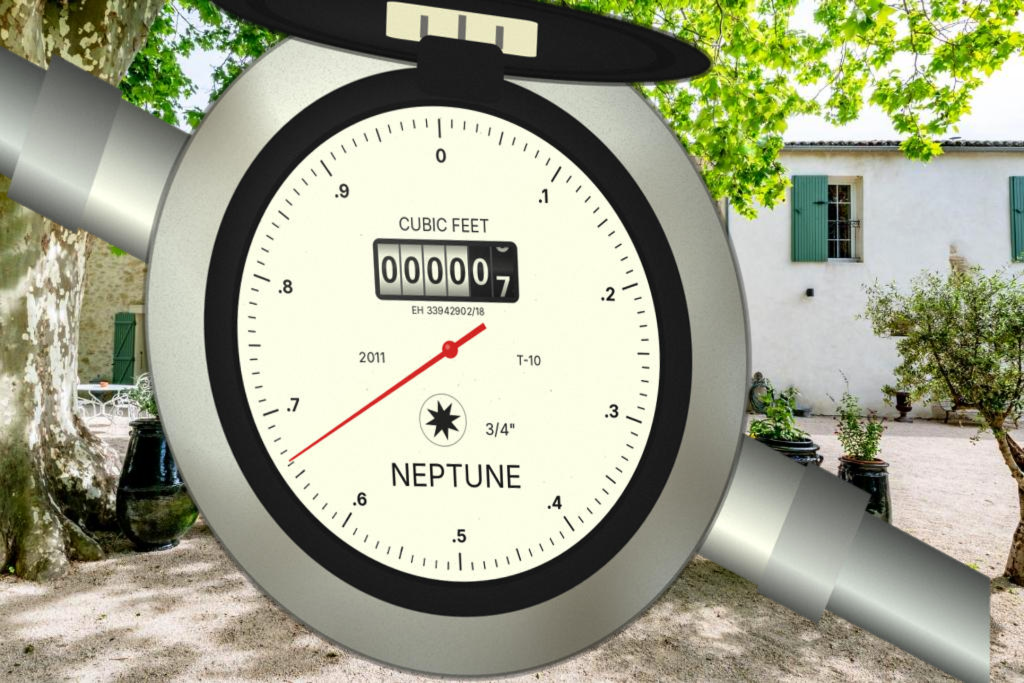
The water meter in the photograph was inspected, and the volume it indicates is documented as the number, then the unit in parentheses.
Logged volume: 6.66 (ft³)
